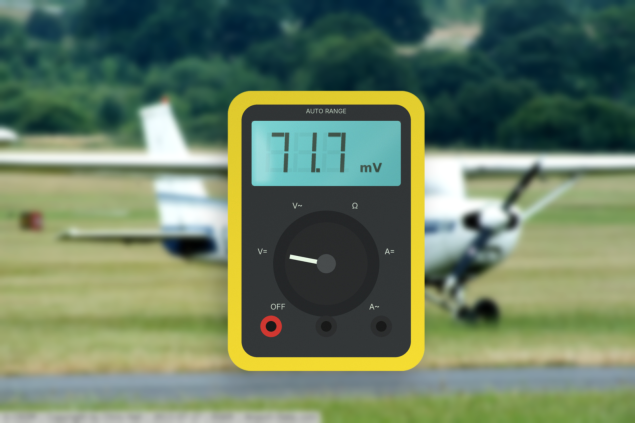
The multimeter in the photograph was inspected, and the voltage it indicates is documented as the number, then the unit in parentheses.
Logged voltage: 71.7 (mV)
